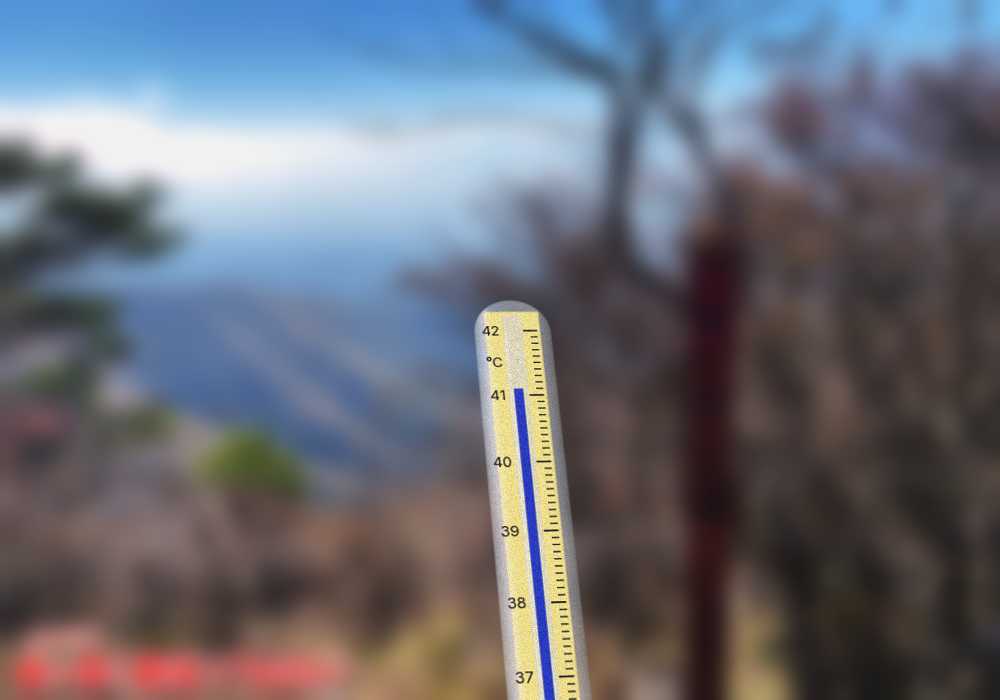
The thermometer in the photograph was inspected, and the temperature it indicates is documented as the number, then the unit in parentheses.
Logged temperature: 41.1 (°C)
